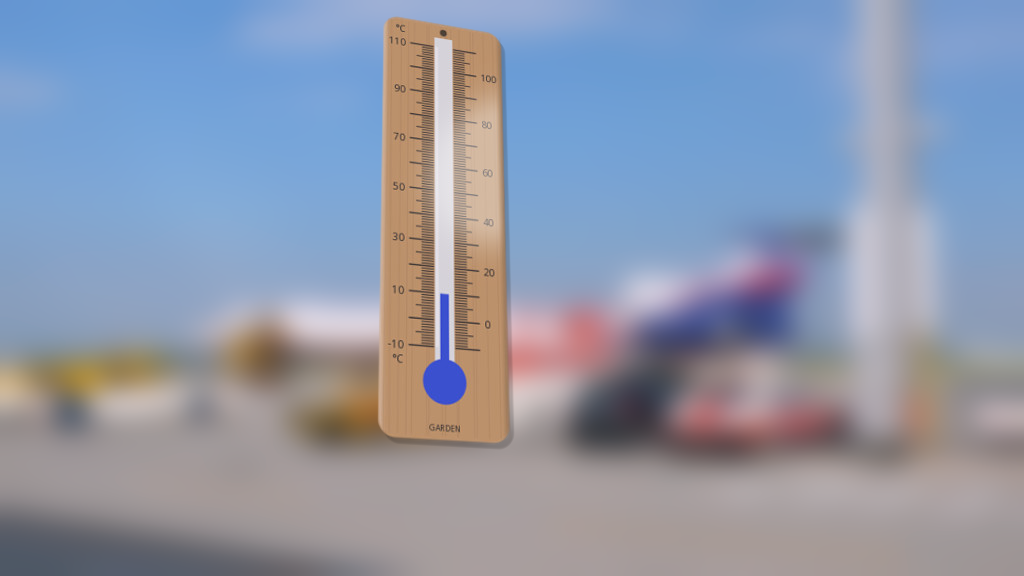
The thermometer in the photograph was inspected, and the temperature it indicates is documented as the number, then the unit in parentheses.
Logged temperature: 10 (°C)
